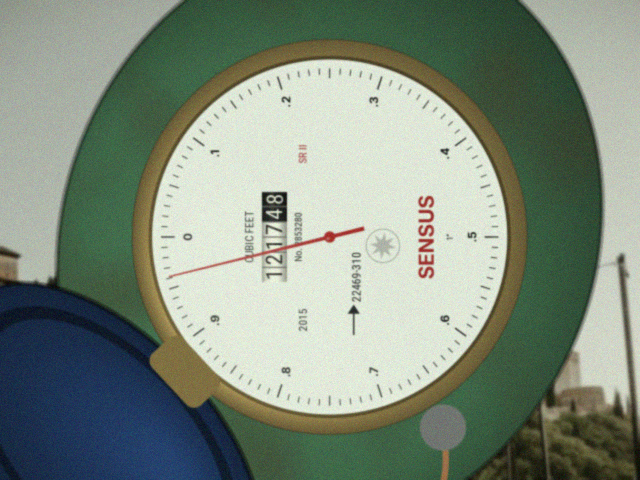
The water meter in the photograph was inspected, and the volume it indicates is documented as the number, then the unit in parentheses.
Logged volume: 121747.96 (ft³)
